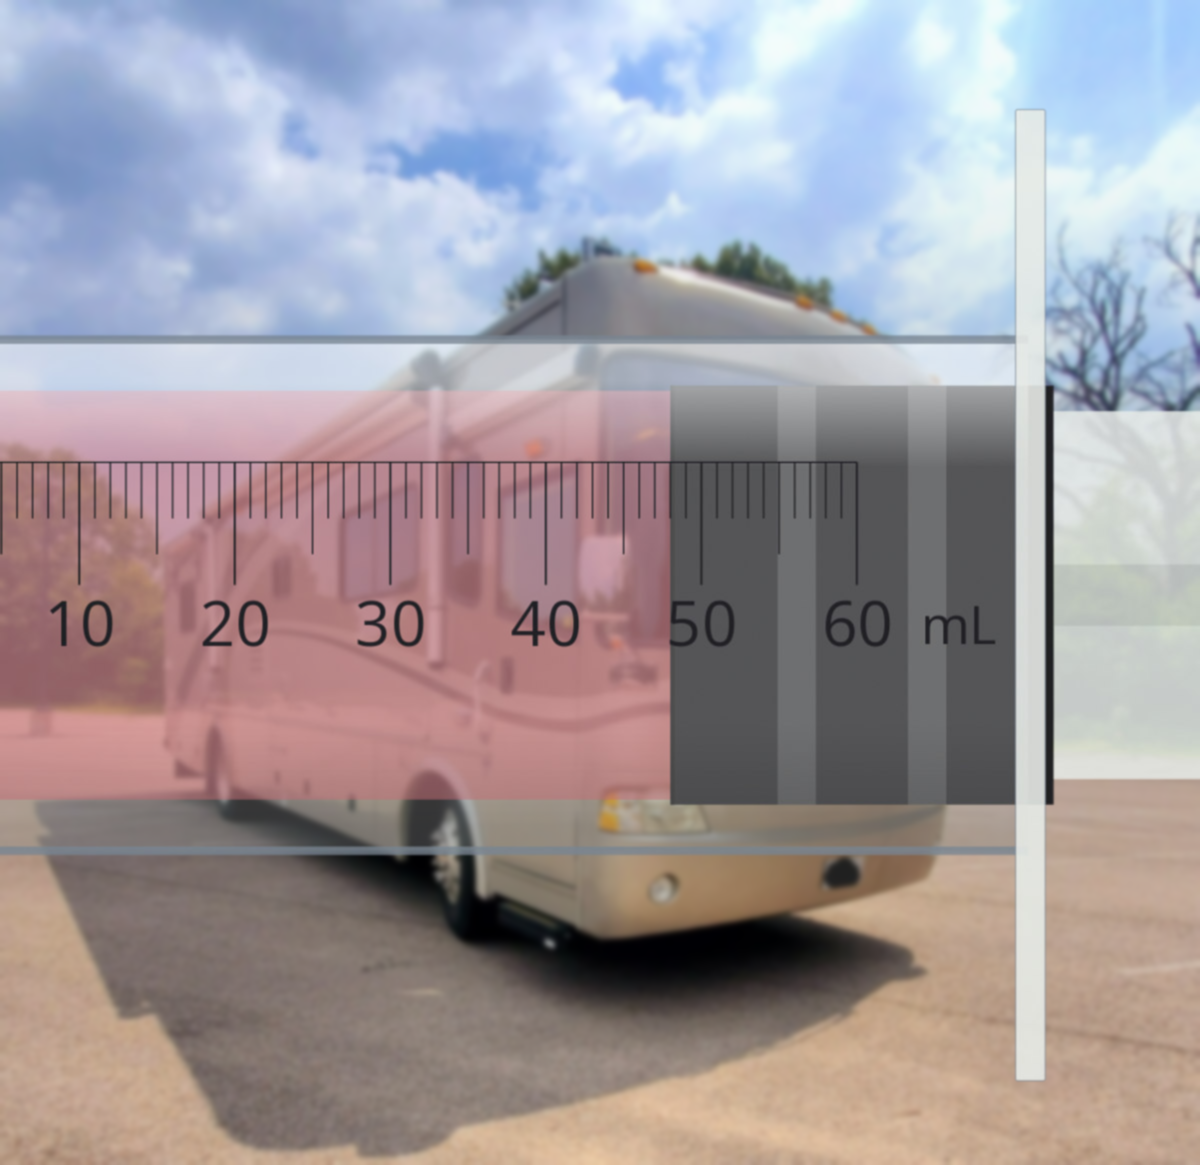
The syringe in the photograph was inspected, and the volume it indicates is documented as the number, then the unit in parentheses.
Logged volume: 48 (mL)
